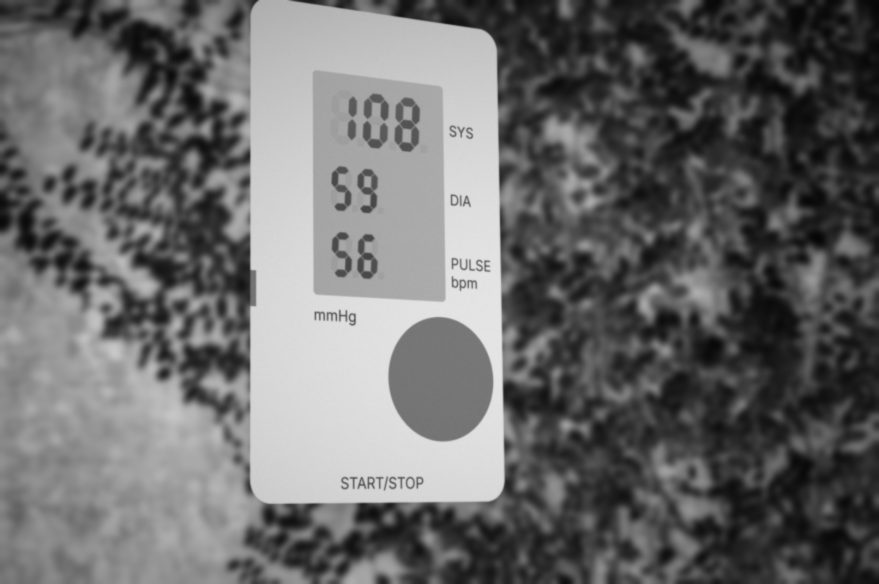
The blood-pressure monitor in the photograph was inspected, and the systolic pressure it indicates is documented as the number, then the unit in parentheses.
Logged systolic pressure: 108 (mmHg)
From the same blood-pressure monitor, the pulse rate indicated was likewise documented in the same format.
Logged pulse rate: 56 (bpm)
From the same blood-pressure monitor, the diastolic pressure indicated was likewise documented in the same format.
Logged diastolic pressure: 59 (mmHg)
